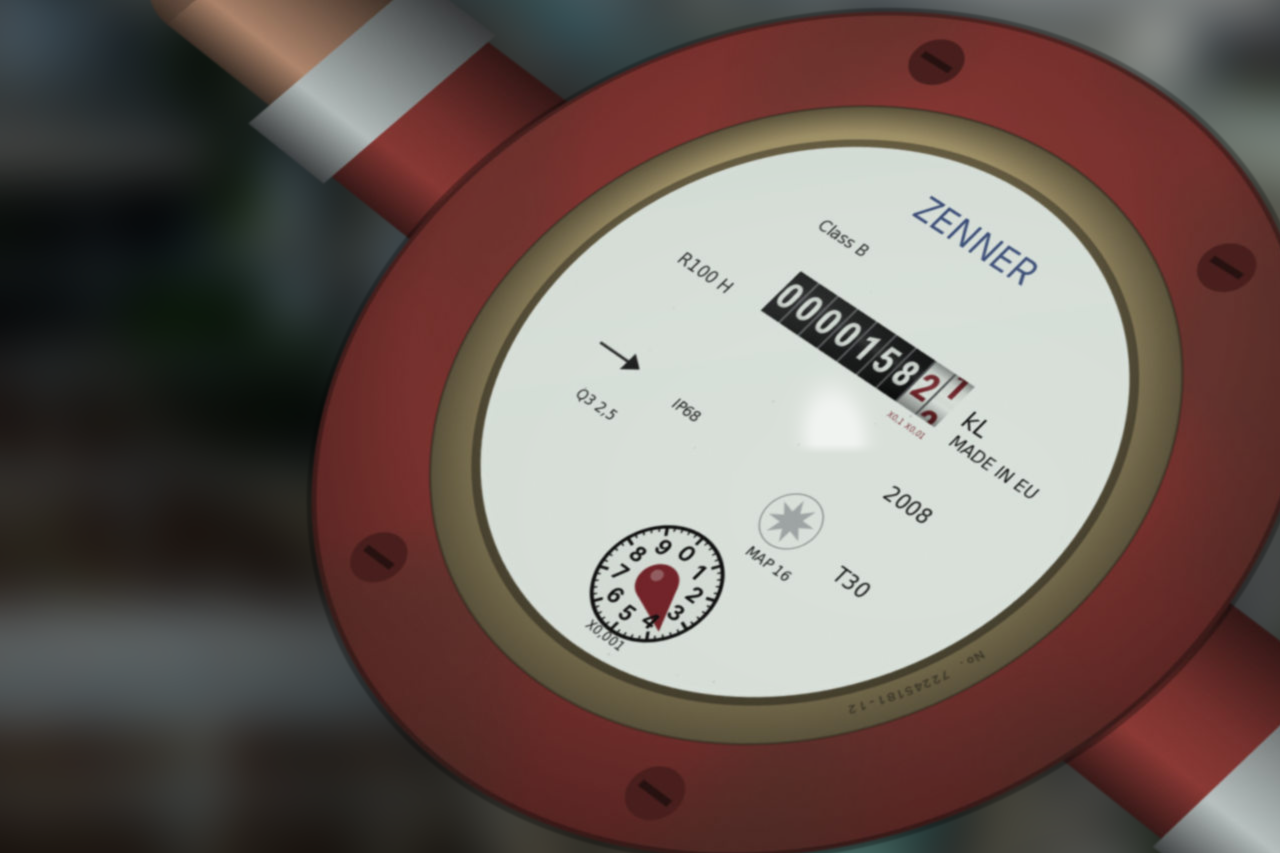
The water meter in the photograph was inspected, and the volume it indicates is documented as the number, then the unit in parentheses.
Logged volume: 158.213 (kL)
